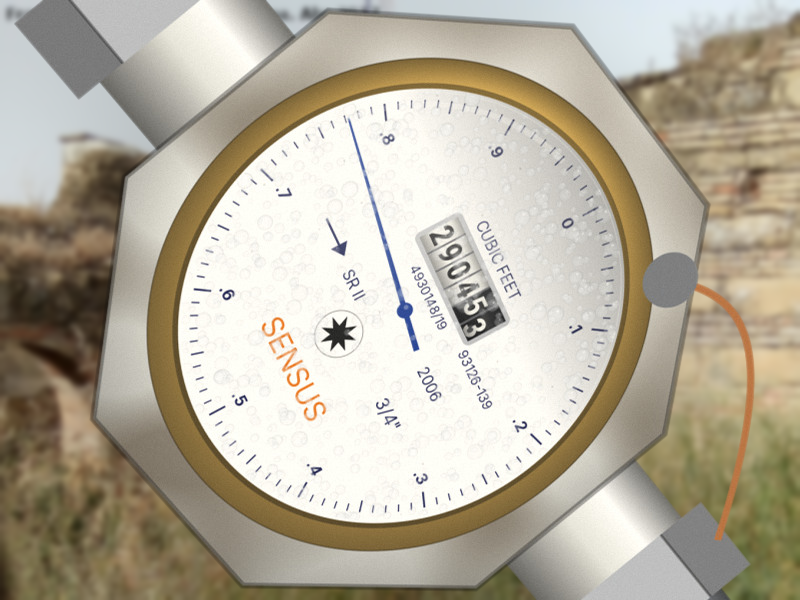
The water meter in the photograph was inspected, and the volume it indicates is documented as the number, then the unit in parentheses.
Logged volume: 290452.77 (ft³)
